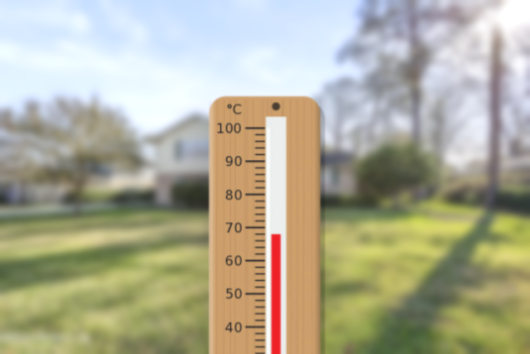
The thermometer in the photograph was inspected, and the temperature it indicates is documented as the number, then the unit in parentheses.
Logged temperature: 68 (°C)
